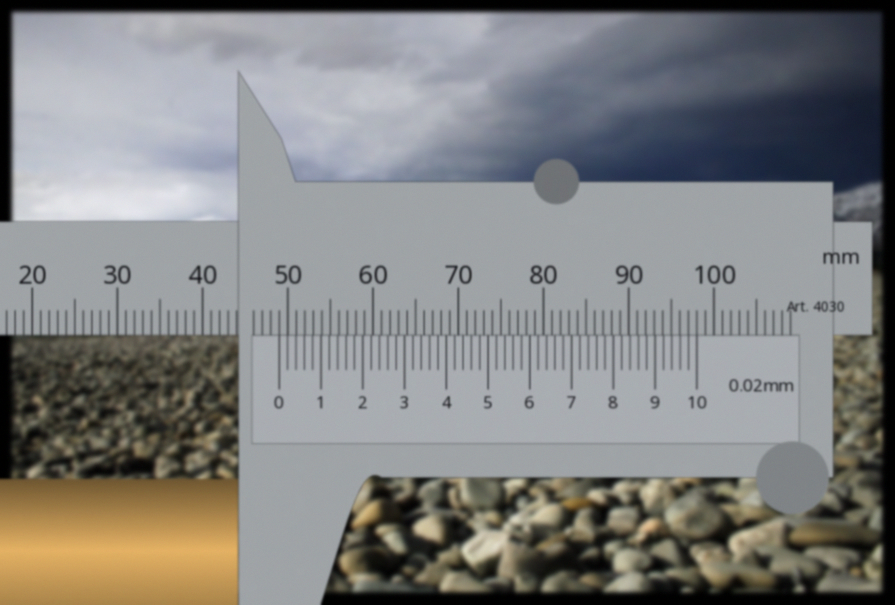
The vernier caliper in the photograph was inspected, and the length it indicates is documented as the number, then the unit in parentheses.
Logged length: 49.0 (mm)
